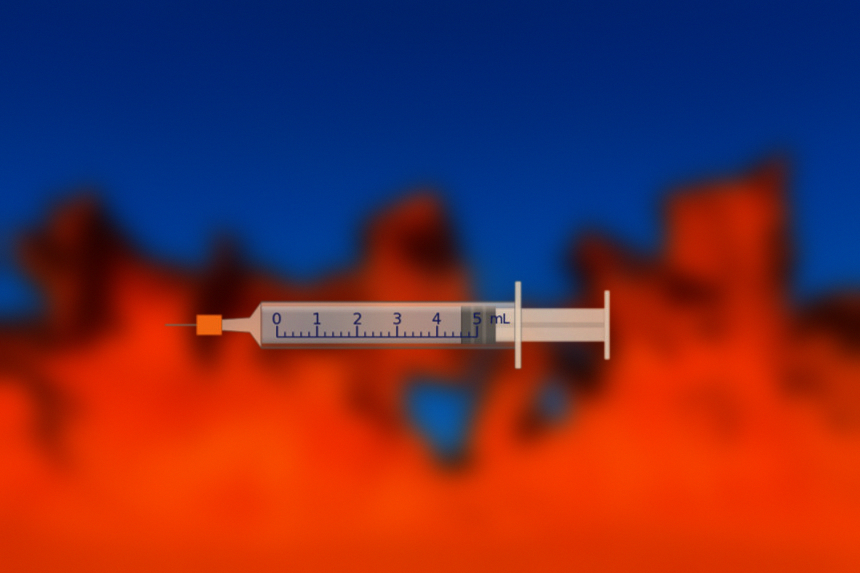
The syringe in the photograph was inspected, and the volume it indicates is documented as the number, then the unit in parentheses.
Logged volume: 4.6 (mL)
